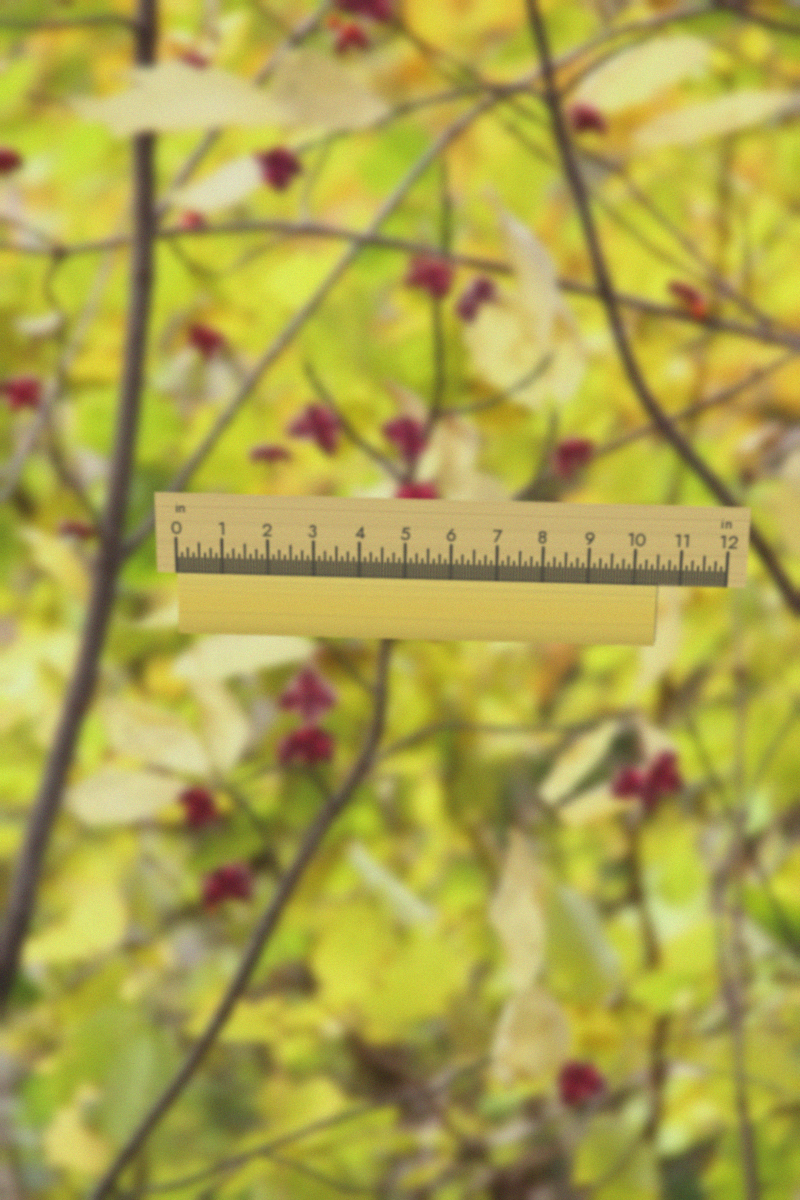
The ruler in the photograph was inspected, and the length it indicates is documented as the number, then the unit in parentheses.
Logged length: 10.5 (in)
